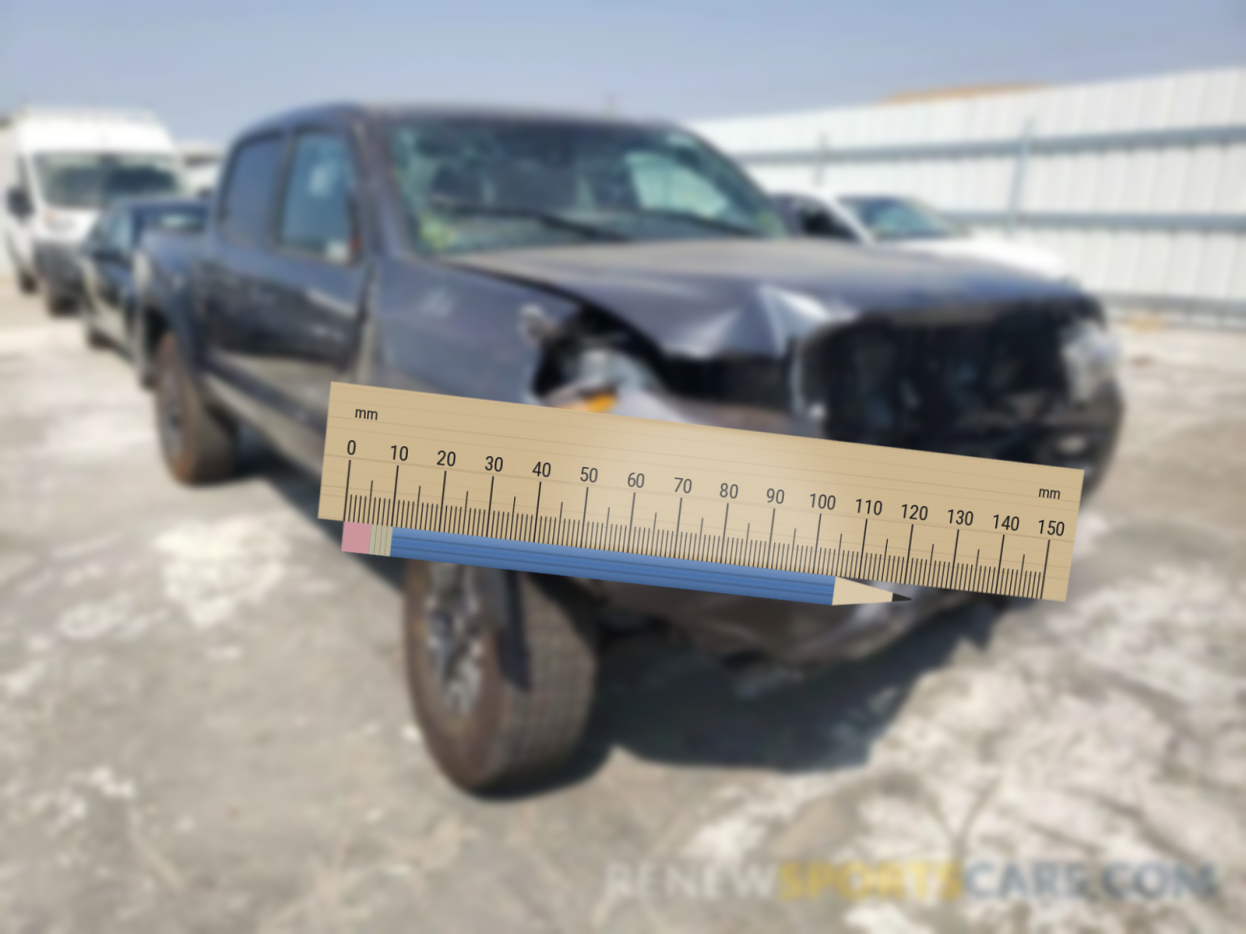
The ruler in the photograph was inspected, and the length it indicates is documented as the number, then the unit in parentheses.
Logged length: 122 (mm)
